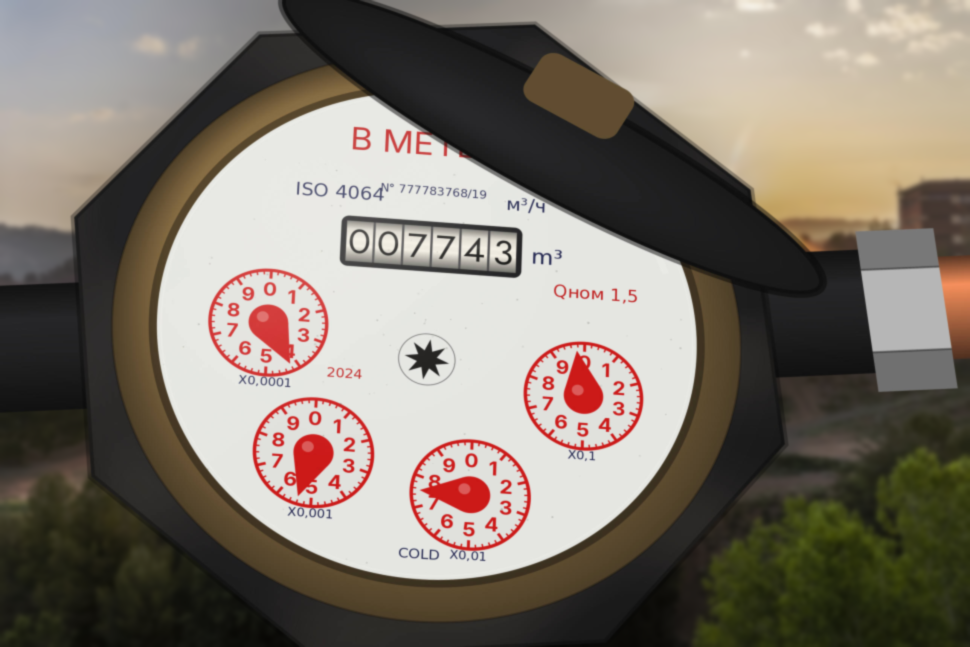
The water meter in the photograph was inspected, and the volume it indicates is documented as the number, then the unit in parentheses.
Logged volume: 7742.9754 (m³)
